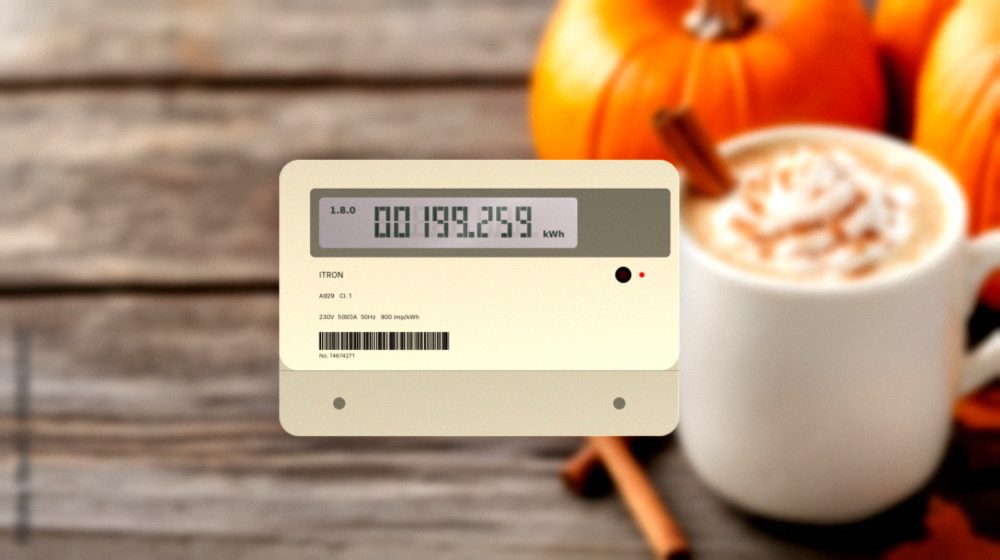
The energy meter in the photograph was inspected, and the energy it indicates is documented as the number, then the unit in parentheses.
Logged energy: 199.259 (kWh)
